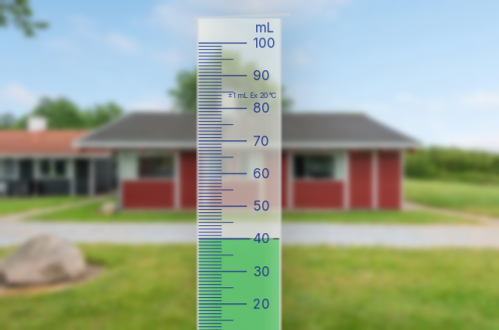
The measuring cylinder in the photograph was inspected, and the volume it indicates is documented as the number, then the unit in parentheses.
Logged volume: 40 (mL)
